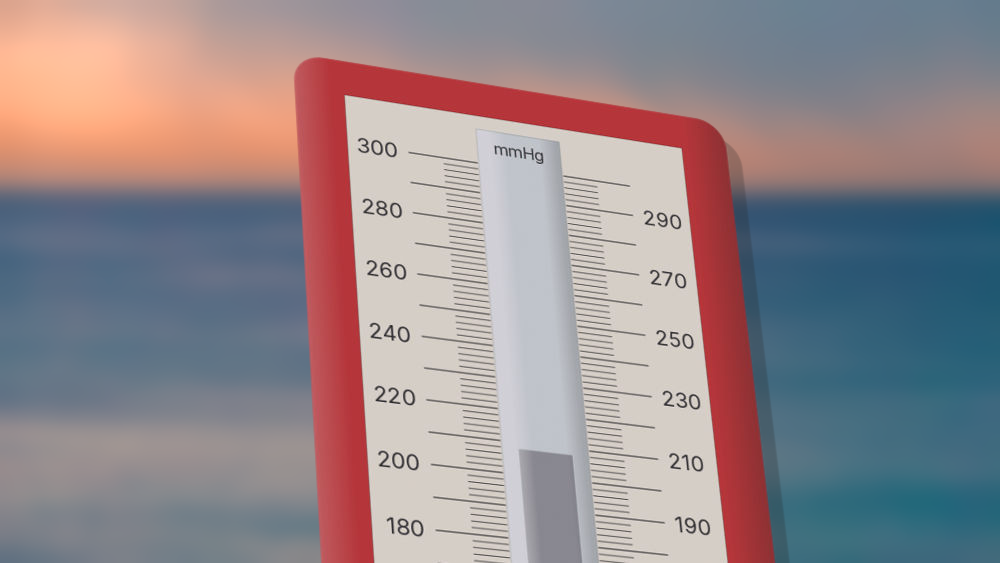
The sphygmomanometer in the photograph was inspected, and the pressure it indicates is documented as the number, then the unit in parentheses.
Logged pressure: 208 (mmHg)
